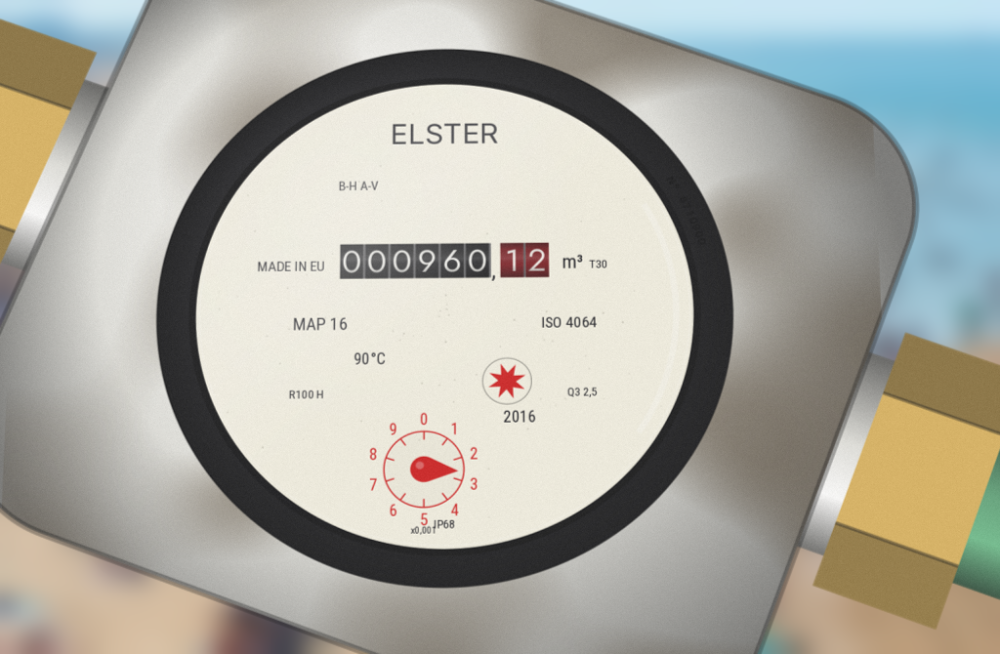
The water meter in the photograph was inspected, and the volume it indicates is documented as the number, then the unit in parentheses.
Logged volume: 960.122 (m³)
